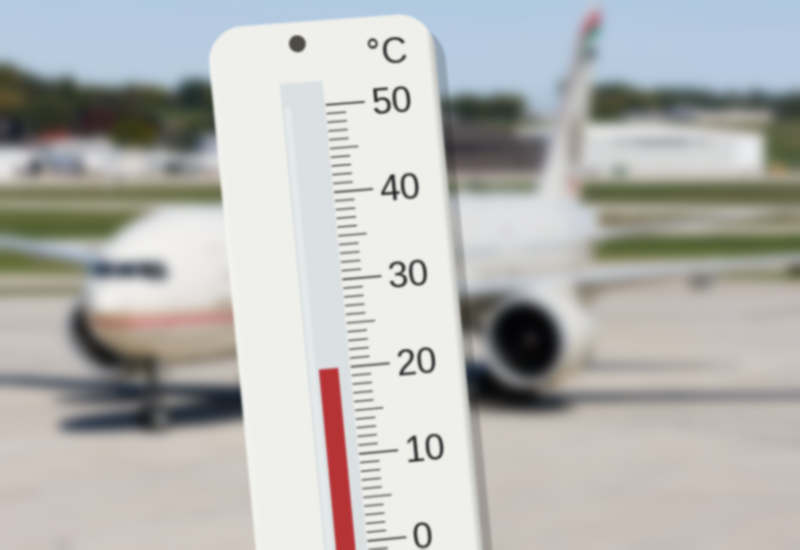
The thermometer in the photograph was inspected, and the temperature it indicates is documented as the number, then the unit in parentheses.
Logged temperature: 20 (°C)
